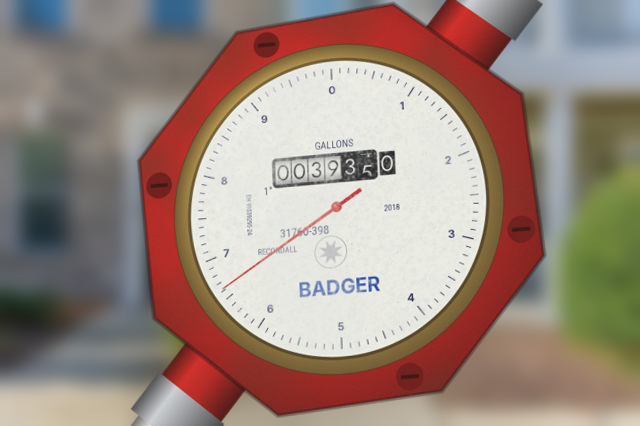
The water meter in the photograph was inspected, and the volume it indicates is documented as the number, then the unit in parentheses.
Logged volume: 39346.6 (gal)
